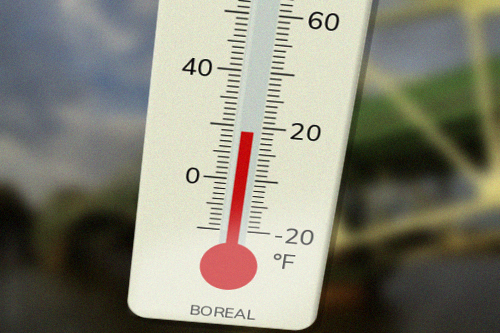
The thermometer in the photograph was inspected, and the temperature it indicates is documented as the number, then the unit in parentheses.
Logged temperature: 18 (°F)
